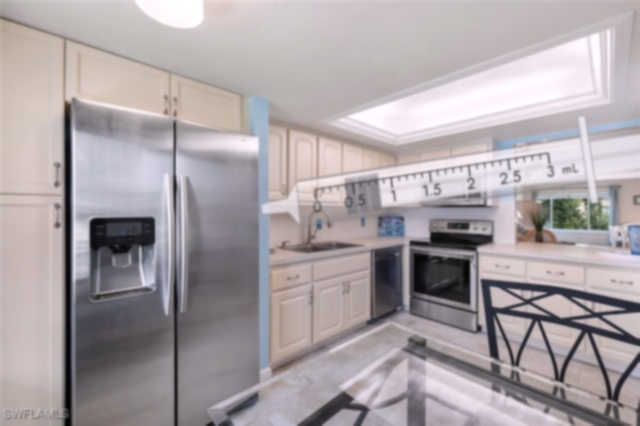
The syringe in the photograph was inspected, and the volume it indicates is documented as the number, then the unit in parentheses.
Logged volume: 0.4 (mL)
